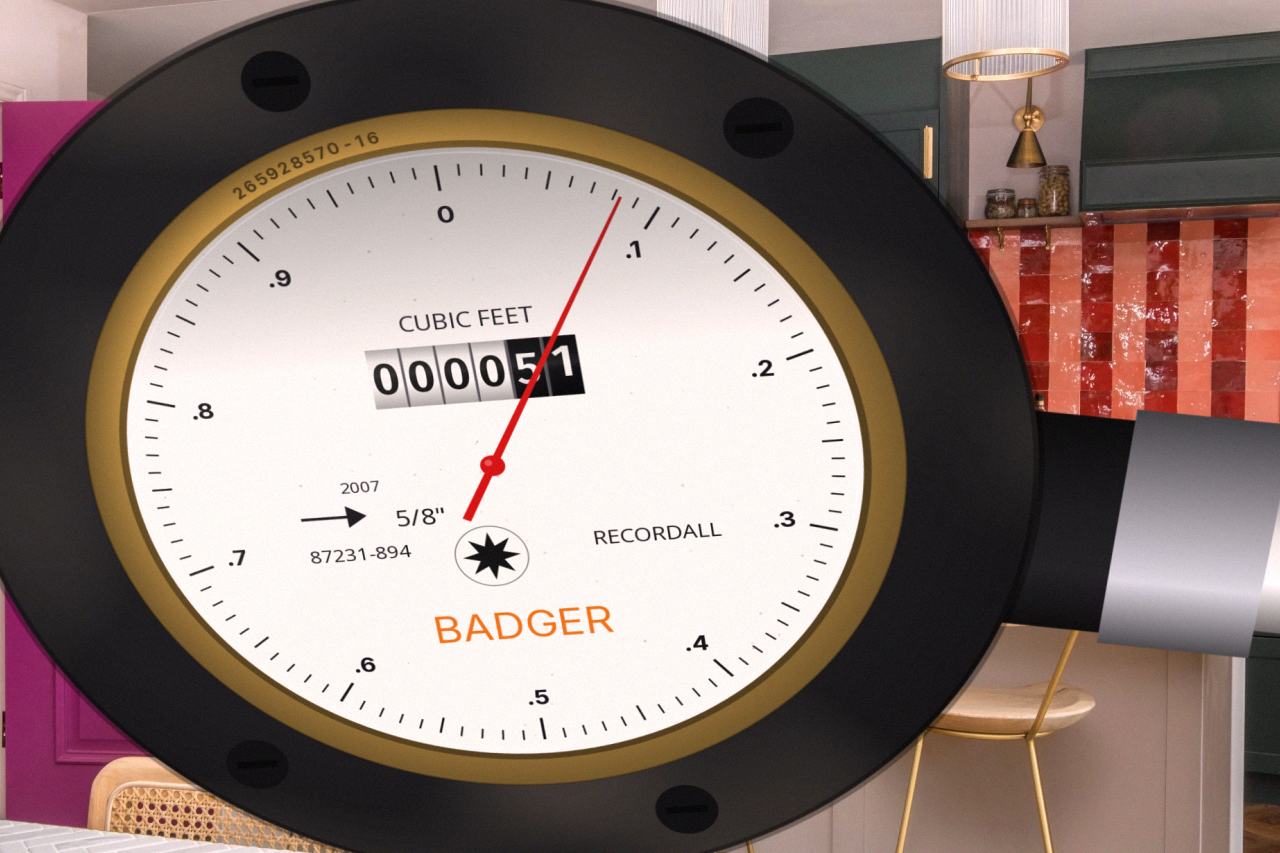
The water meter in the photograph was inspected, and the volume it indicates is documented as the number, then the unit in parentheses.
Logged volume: 51.08 (ft³)
